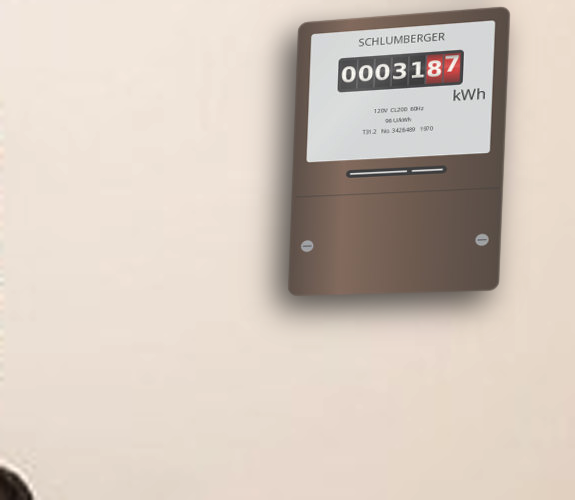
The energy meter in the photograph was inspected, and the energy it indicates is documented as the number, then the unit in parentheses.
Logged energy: 31.87 (kWh)
